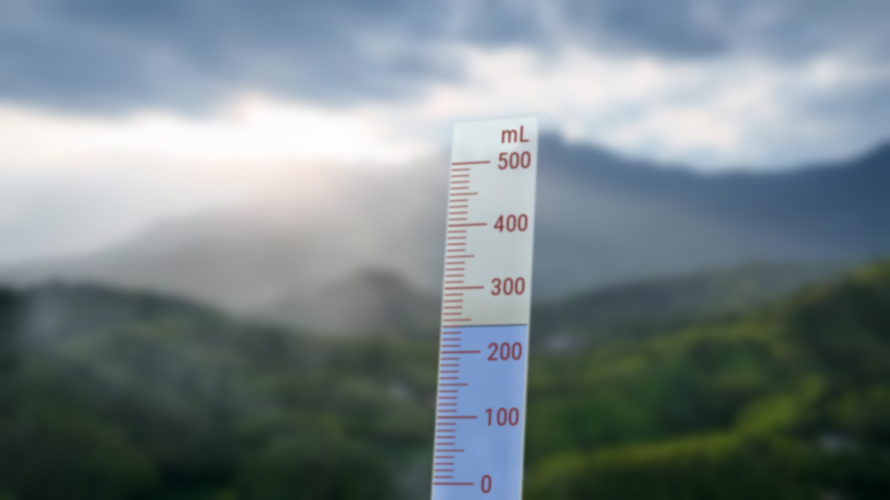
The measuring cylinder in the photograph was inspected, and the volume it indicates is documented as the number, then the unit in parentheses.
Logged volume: 240 (mL)
